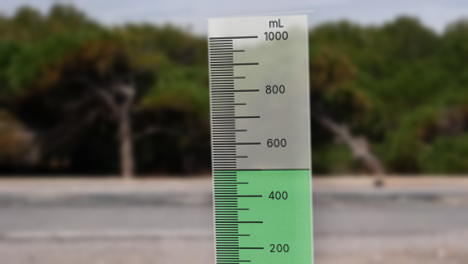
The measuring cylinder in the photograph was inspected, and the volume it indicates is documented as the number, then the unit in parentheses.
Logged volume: 500 (mL)
